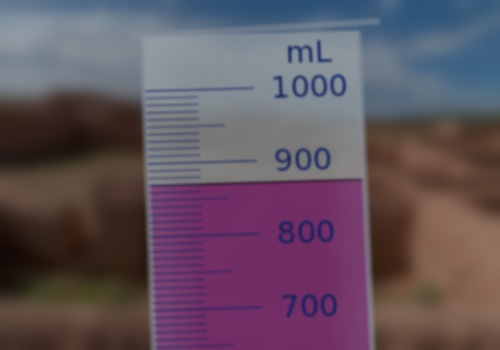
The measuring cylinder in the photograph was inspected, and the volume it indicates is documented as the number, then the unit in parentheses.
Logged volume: 870 (mL)
